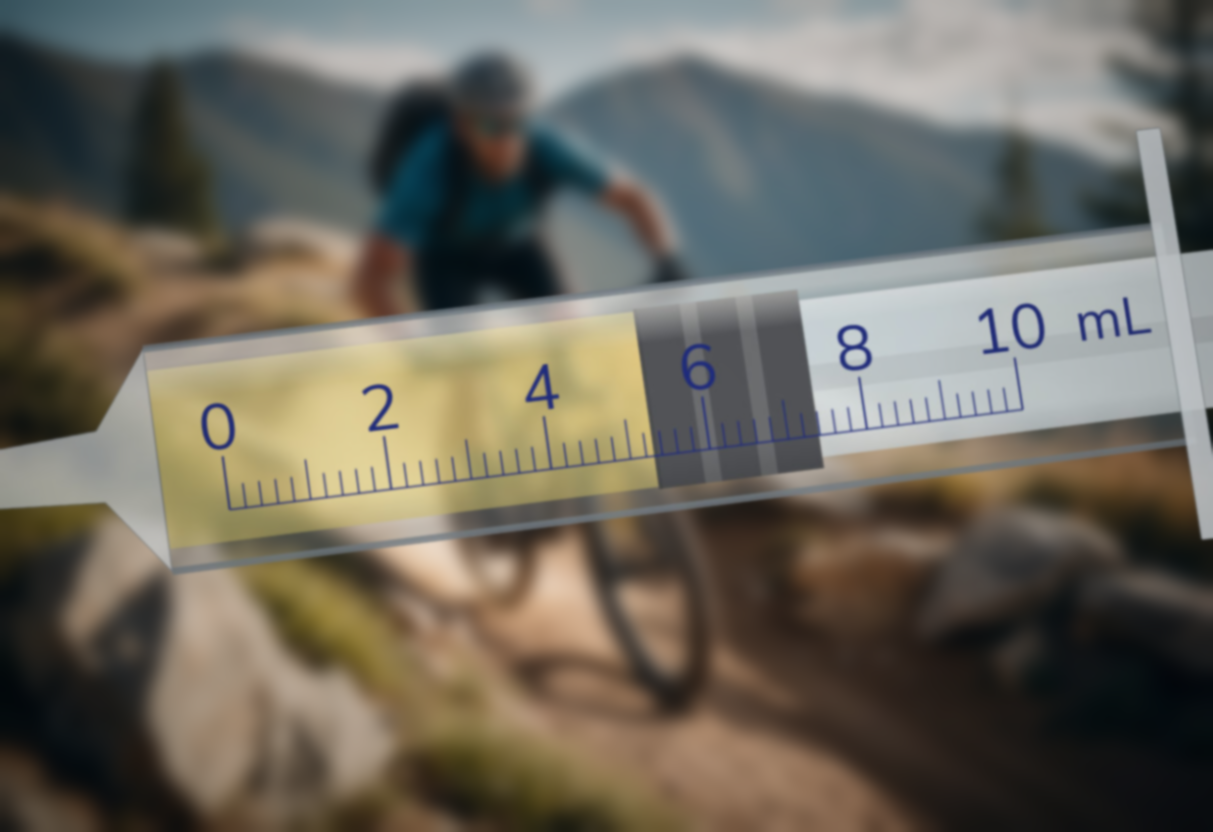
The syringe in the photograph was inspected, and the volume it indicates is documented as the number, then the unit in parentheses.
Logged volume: 5.3 (mL)
